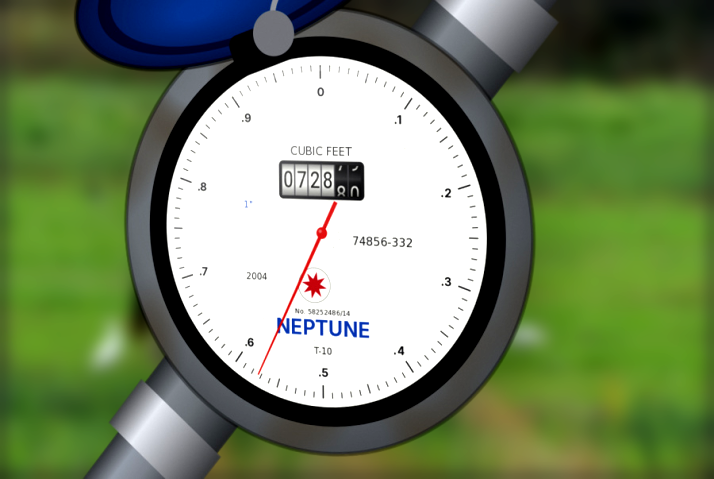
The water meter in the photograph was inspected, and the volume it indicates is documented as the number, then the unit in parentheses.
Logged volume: 72879.57 (ft³)
